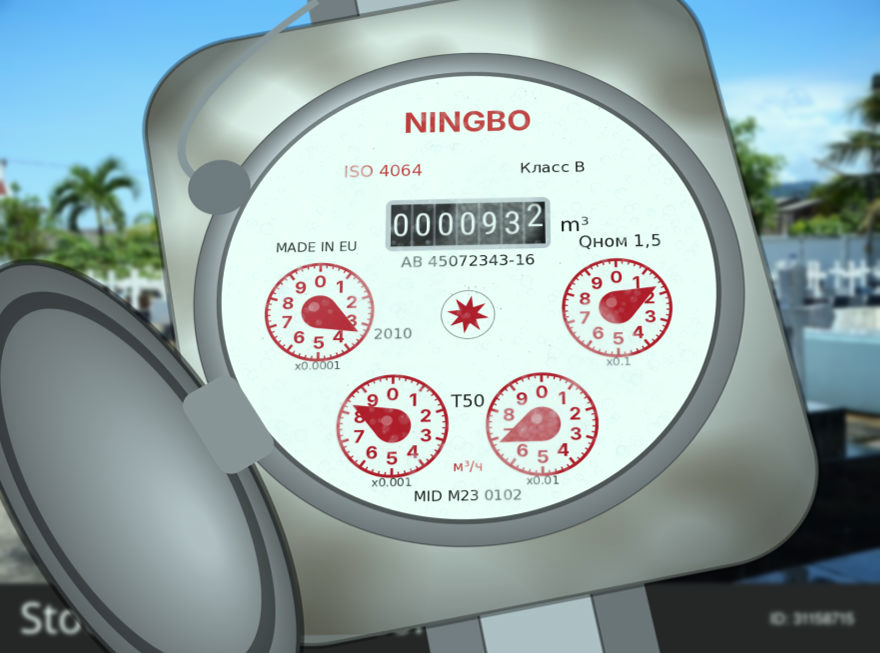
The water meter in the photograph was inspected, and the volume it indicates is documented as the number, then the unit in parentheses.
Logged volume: 932.1683 (m³)
